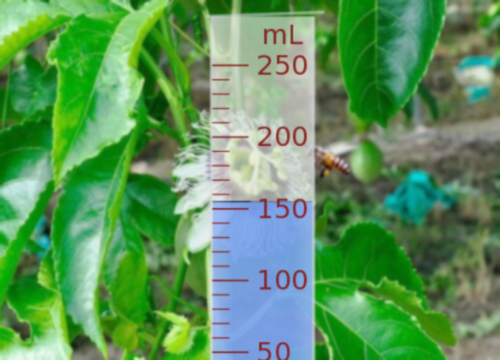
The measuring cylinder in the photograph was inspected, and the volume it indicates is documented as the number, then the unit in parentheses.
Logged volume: 155 (mL)
